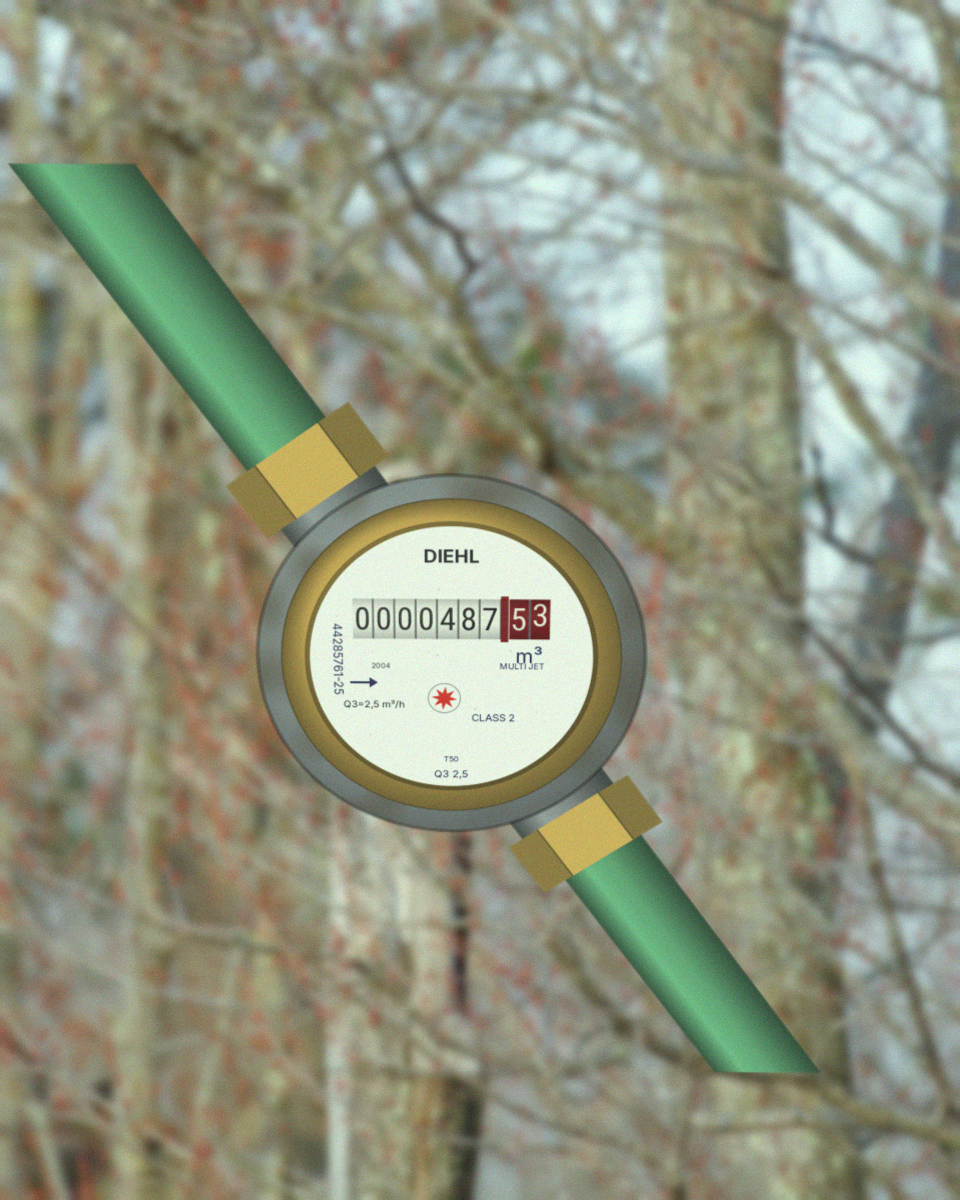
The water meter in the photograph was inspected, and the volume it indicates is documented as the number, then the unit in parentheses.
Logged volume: 487.53 (m³)
